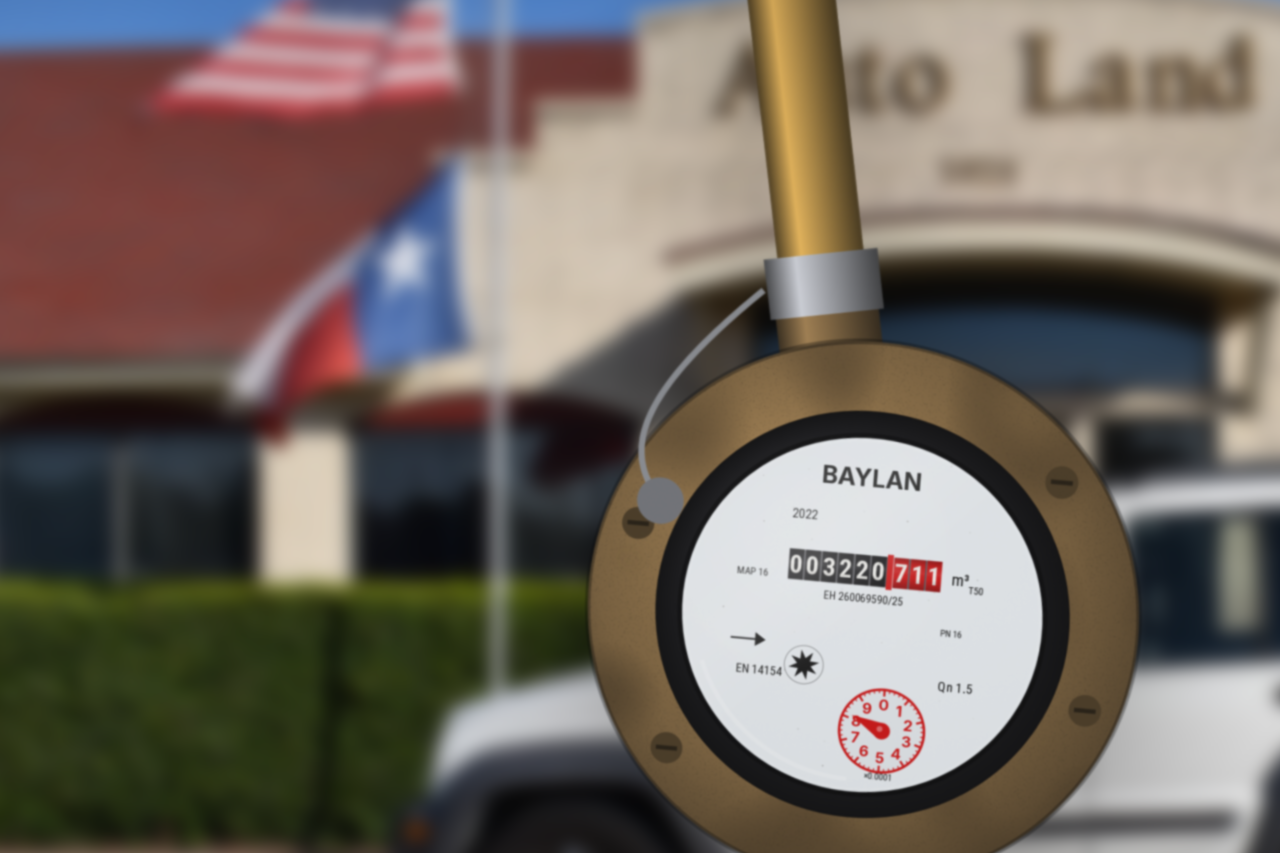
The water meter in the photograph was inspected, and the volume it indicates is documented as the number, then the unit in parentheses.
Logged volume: 3220.7118 (m³)
